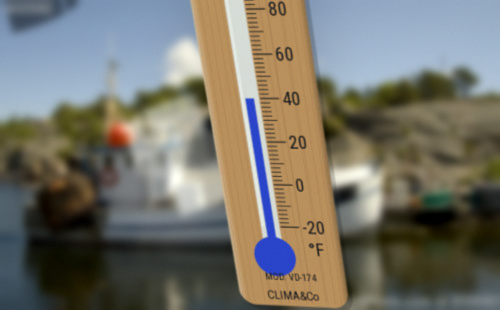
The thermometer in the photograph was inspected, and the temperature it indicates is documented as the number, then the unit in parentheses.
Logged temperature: 40 (°F)
